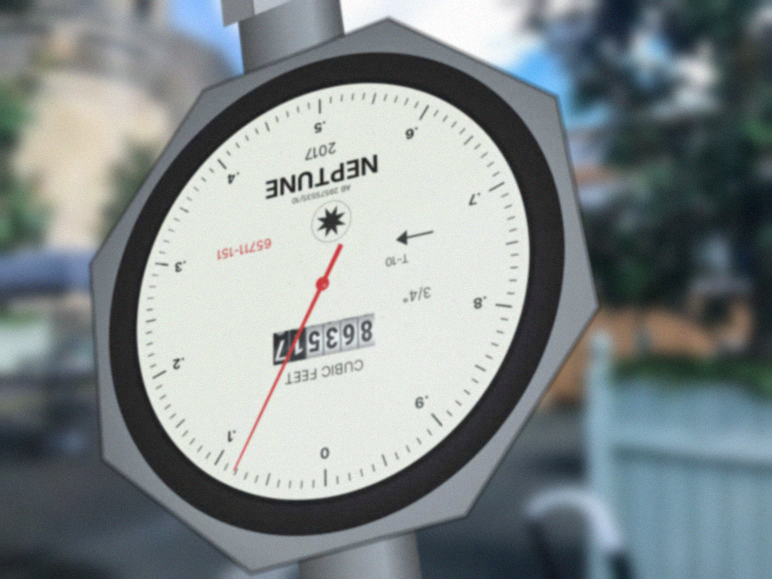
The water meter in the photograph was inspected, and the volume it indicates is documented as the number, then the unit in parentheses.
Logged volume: 863517.08 (ft³)
